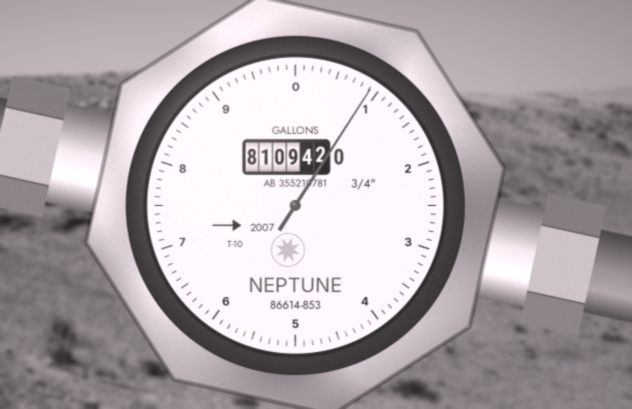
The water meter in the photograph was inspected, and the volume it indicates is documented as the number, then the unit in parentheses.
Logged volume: 8109420.9 (gal)
